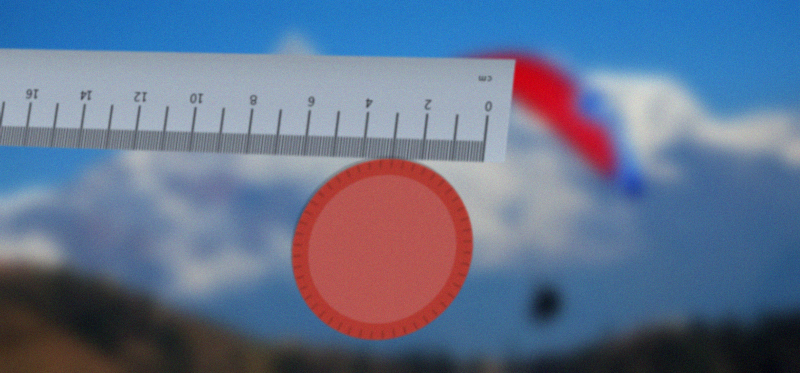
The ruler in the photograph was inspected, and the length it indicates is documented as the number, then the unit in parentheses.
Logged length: 6 (cm)
